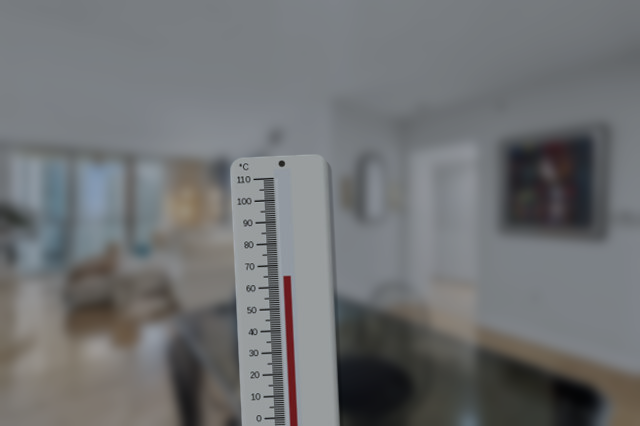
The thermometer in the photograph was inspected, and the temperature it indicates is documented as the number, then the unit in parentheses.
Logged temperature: 65 (°C)
